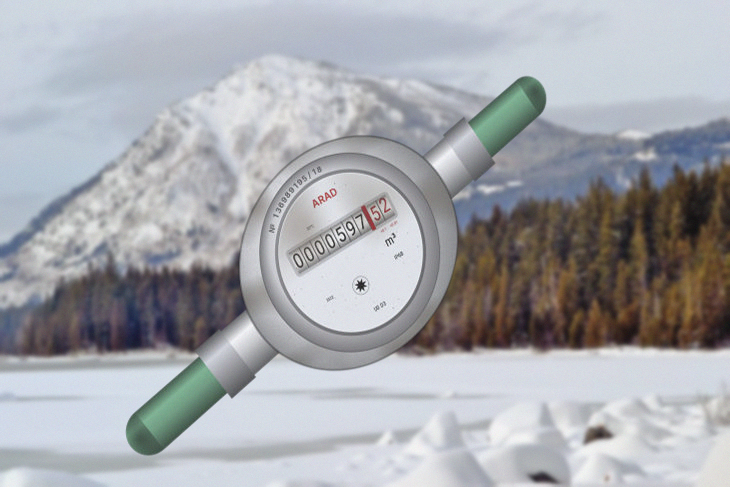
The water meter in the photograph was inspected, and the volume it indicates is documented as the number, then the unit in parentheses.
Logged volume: 597.52 (m³)
